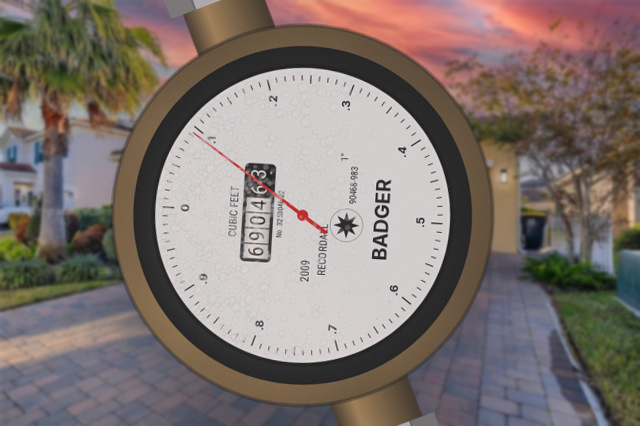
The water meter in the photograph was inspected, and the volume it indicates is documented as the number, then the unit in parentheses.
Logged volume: 690463.09 (ft³)
